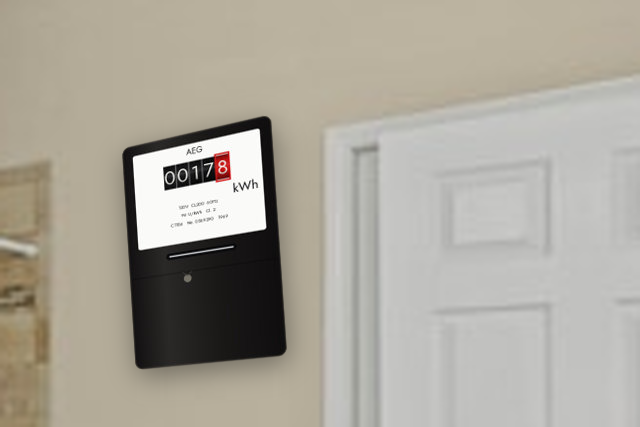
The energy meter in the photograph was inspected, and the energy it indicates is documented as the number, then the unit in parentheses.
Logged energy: 17.8 (kWh)
